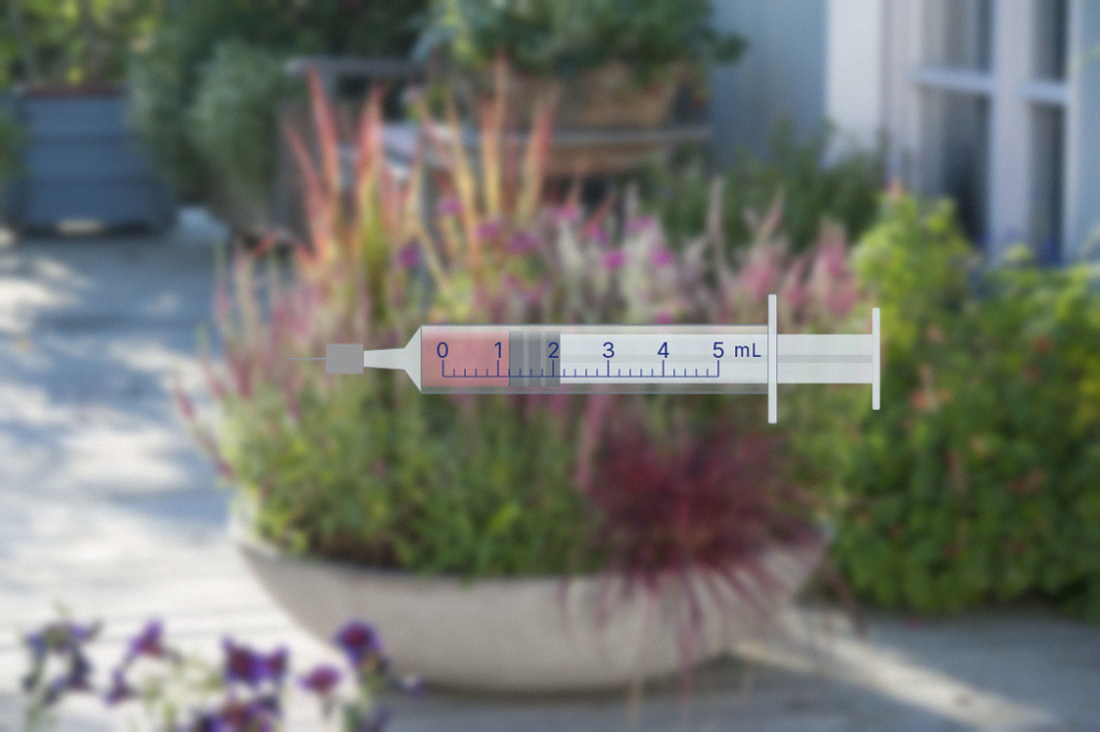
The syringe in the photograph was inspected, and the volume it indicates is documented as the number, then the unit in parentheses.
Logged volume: 1.2 (mL)
